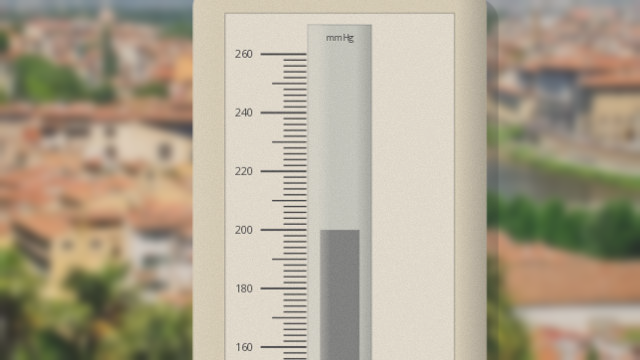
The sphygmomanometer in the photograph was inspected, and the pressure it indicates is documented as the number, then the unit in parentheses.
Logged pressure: 200 (mmHg)
